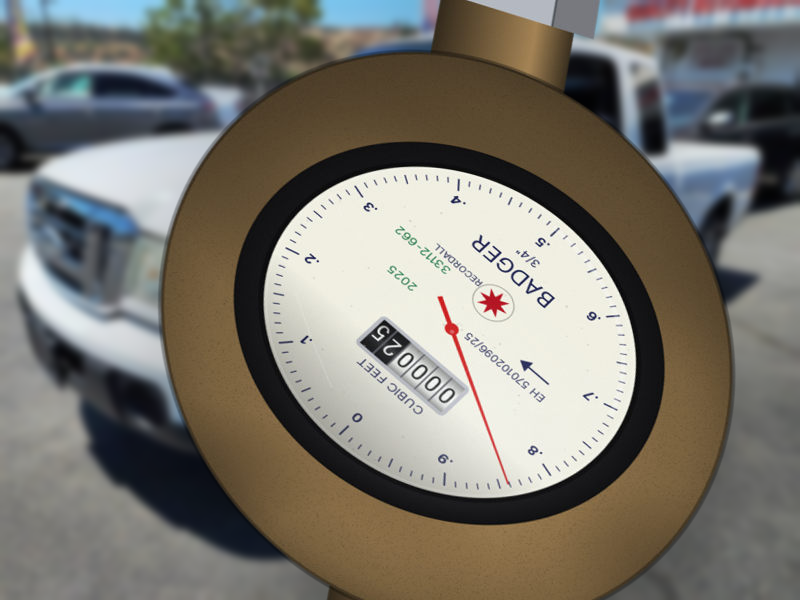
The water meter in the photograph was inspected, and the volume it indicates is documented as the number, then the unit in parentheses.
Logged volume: 24.84 (ft³)
